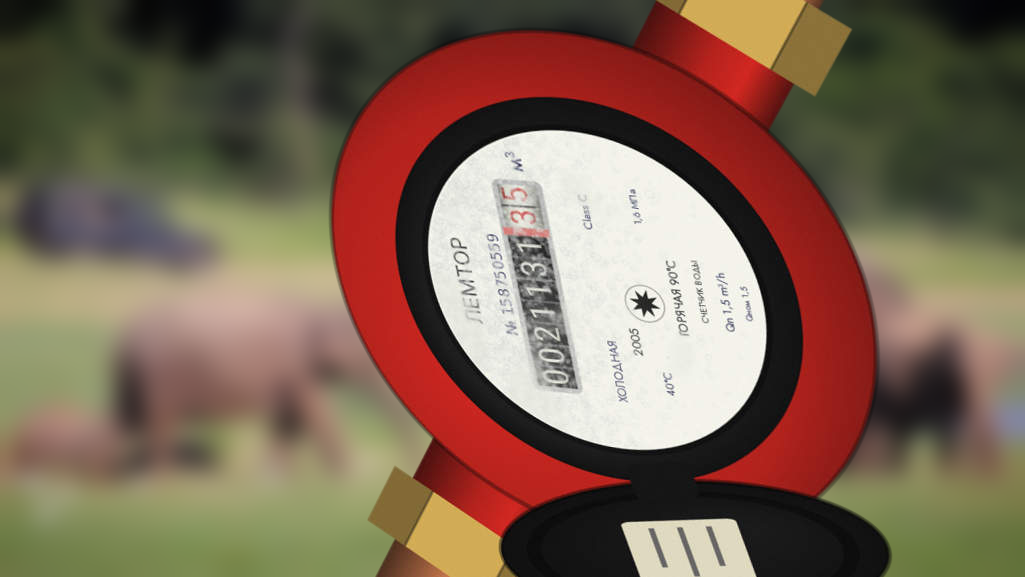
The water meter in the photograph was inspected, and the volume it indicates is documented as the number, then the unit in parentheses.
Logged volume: 21131.35 (m³)
